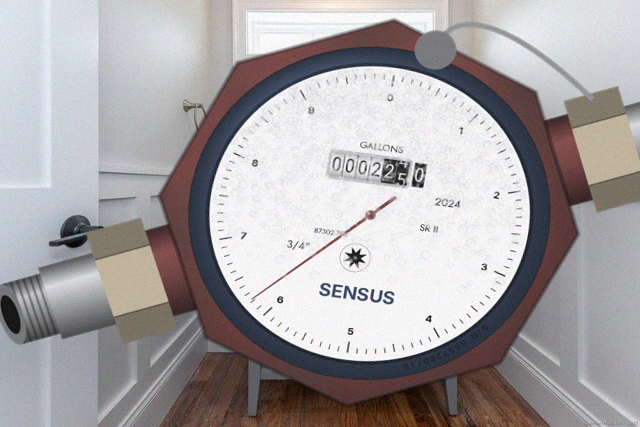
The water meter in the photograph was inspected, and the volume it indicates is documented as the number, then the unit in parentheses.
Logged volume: 2246.2 (gal)
